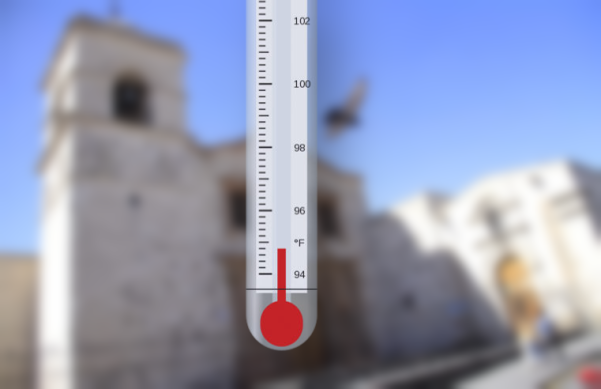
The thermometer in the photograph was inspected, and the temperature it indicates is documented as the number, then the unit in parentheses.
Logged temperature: 94.8 (°F)
